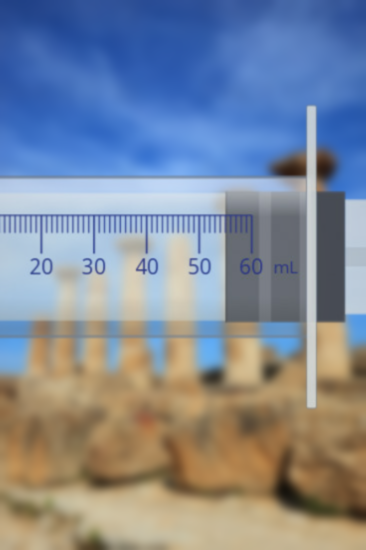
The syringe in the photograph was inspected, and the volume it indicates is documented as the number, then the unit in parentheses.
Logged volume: 55 (mL)
